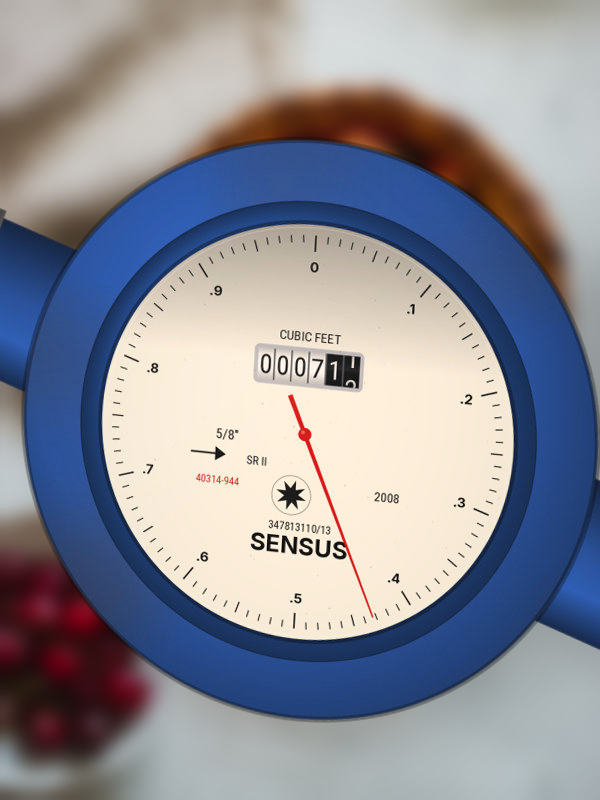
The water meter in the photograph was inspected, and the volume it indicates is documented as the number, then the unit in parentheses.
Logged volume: 711.43 (ft³)
